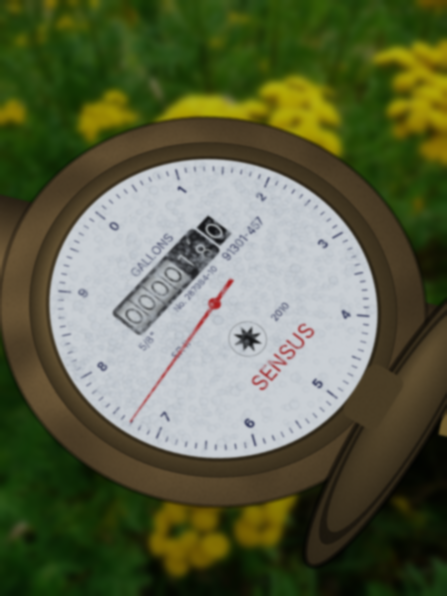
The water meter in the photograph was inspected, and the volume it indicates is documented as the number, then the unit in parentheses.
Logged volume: 177.3 (gal)
